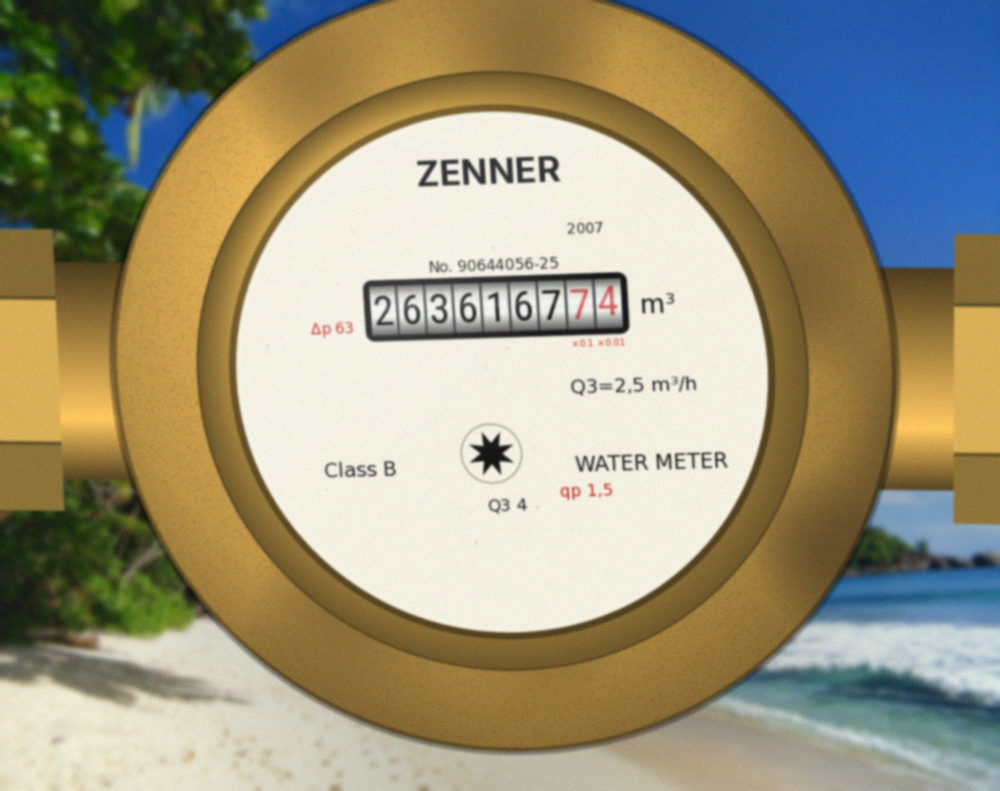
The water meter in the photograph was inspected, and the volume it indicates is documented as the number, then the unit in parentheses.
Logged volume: 2636167.74 (m³)
